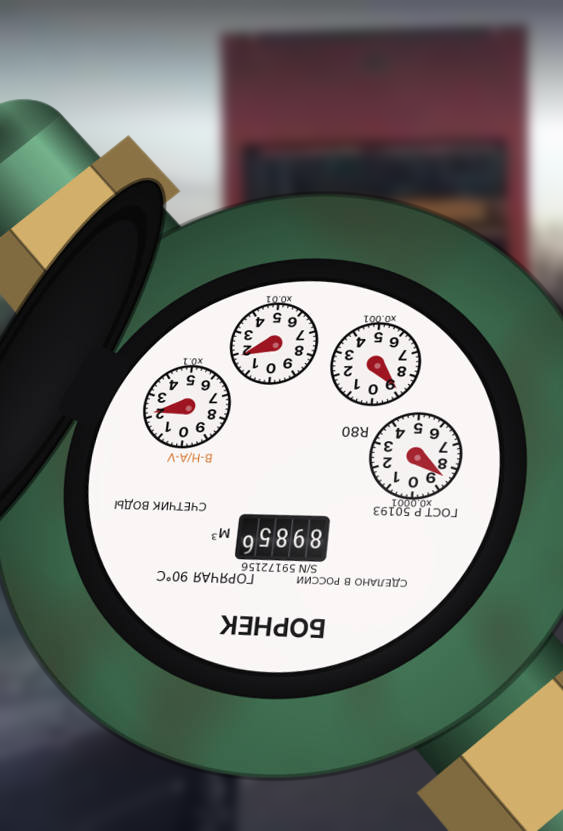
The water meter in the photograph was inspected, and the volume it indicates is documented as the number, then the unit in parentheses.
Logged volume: 89856.2188 (m³)
